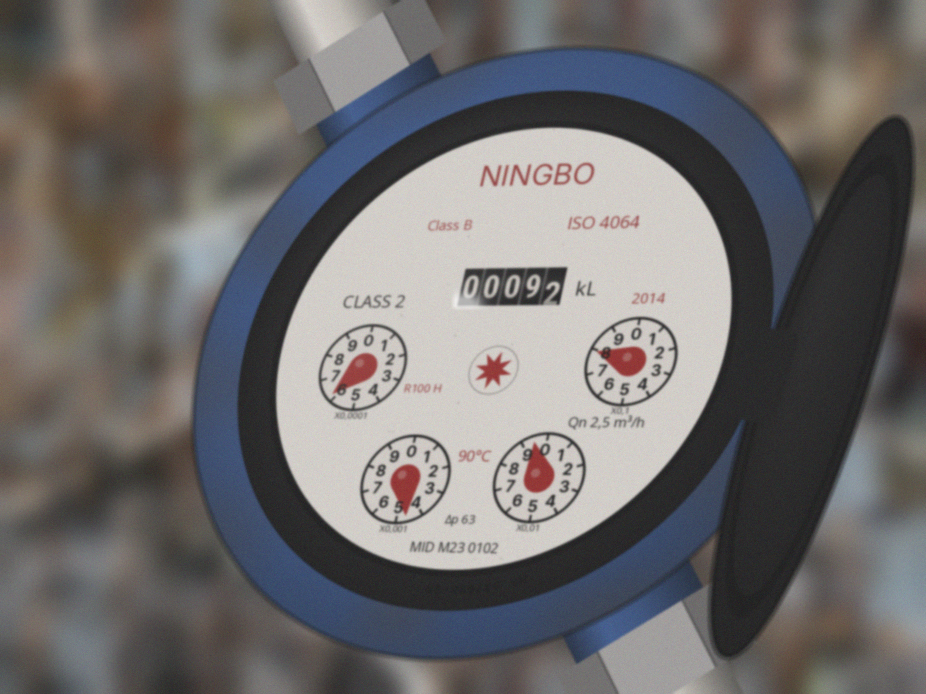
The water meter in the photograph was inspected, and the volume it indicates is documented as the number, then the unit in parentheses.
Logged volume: 91.7946 (kL)
